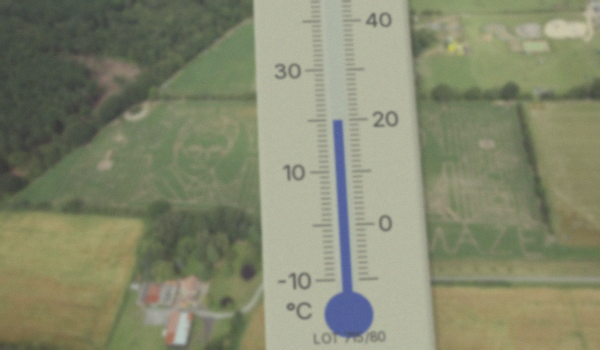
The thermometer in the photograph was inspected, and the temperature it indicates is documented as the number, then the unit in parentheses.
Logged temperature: 20 (°C)
